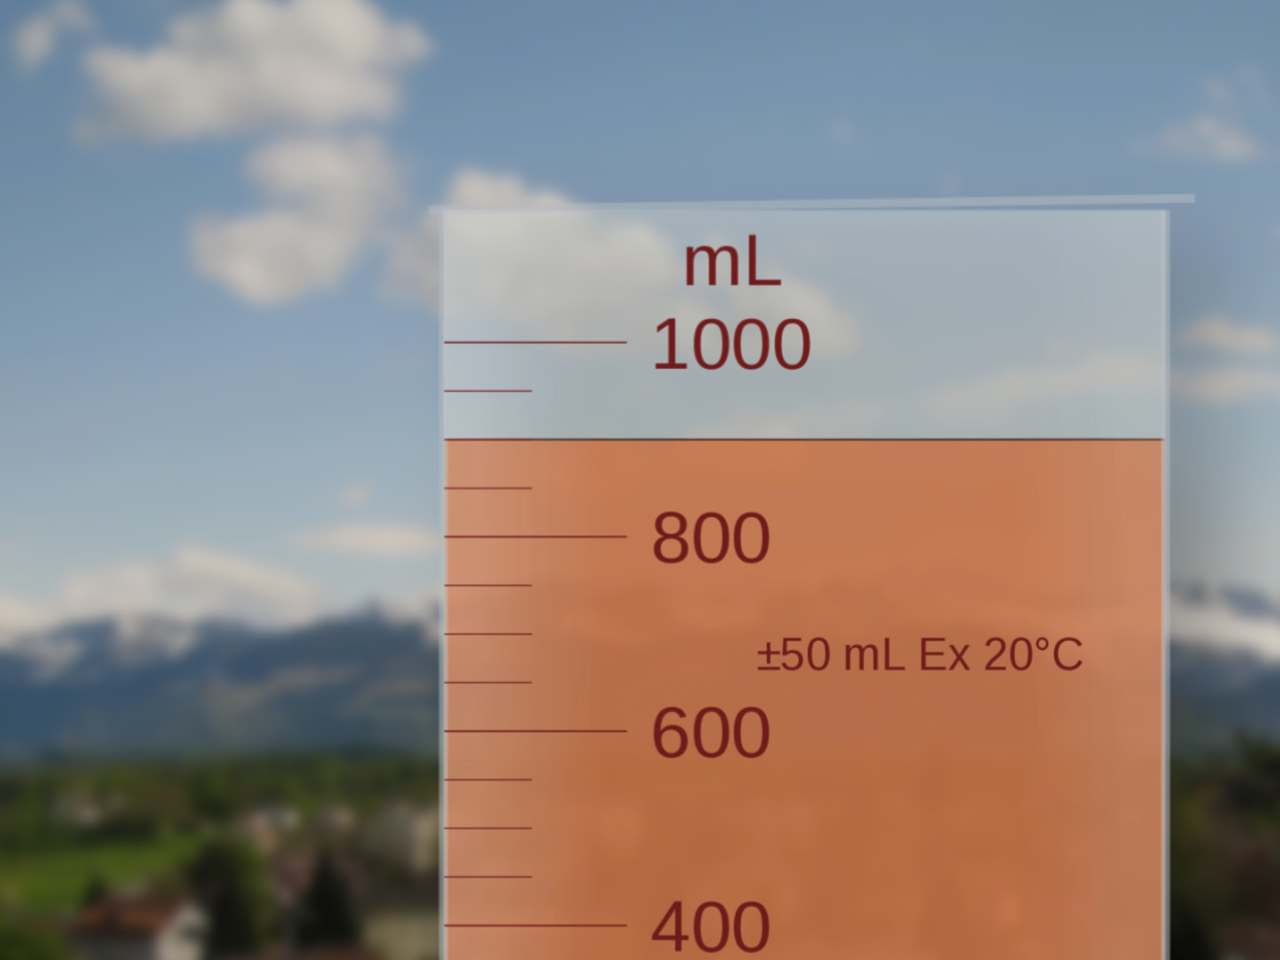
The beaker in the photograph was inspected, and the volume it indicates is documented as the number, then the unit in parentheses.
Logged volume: 900 (mL)
